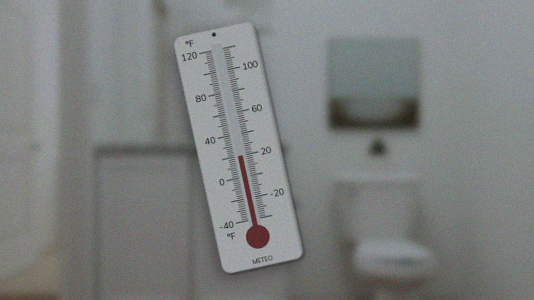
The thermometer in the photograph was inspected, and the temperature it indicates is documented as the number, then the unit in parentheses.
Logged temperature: 20 (°F)
